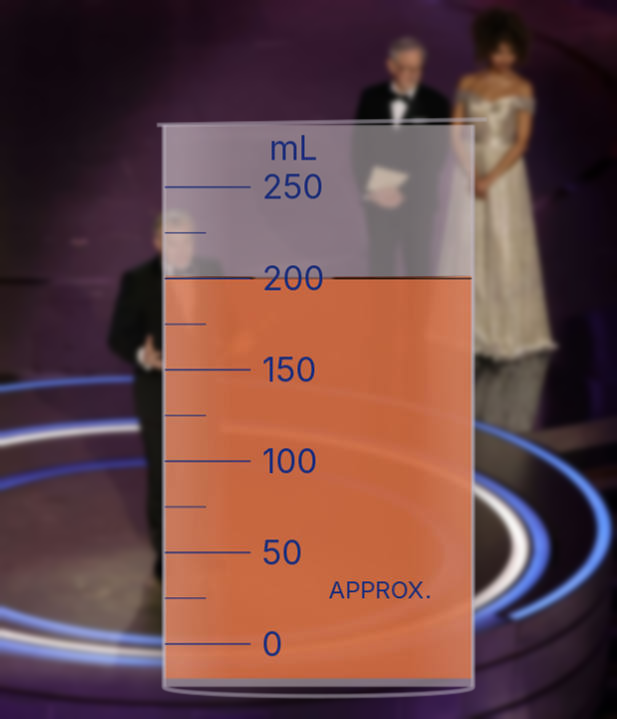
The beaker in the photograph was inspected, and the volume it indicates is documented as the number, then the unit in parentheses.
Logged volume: 200 (mL)
